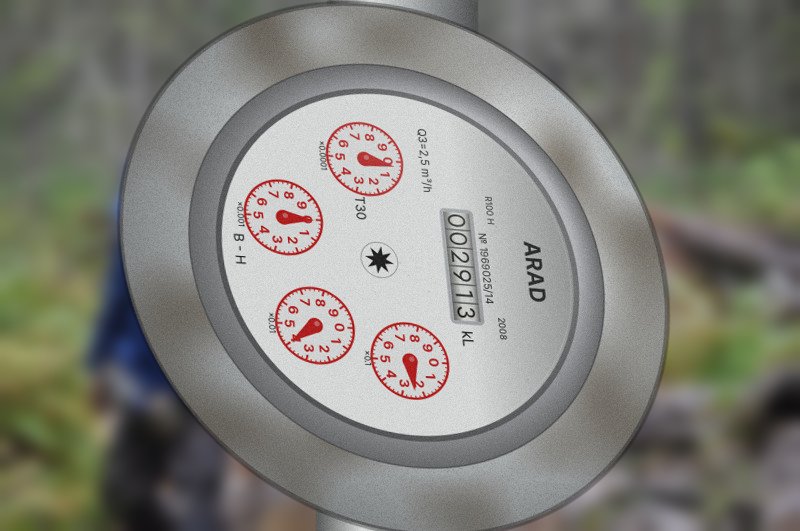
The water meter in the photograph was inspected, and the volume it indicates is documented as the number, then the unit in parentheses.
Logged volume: 2913.2400 (kL)
